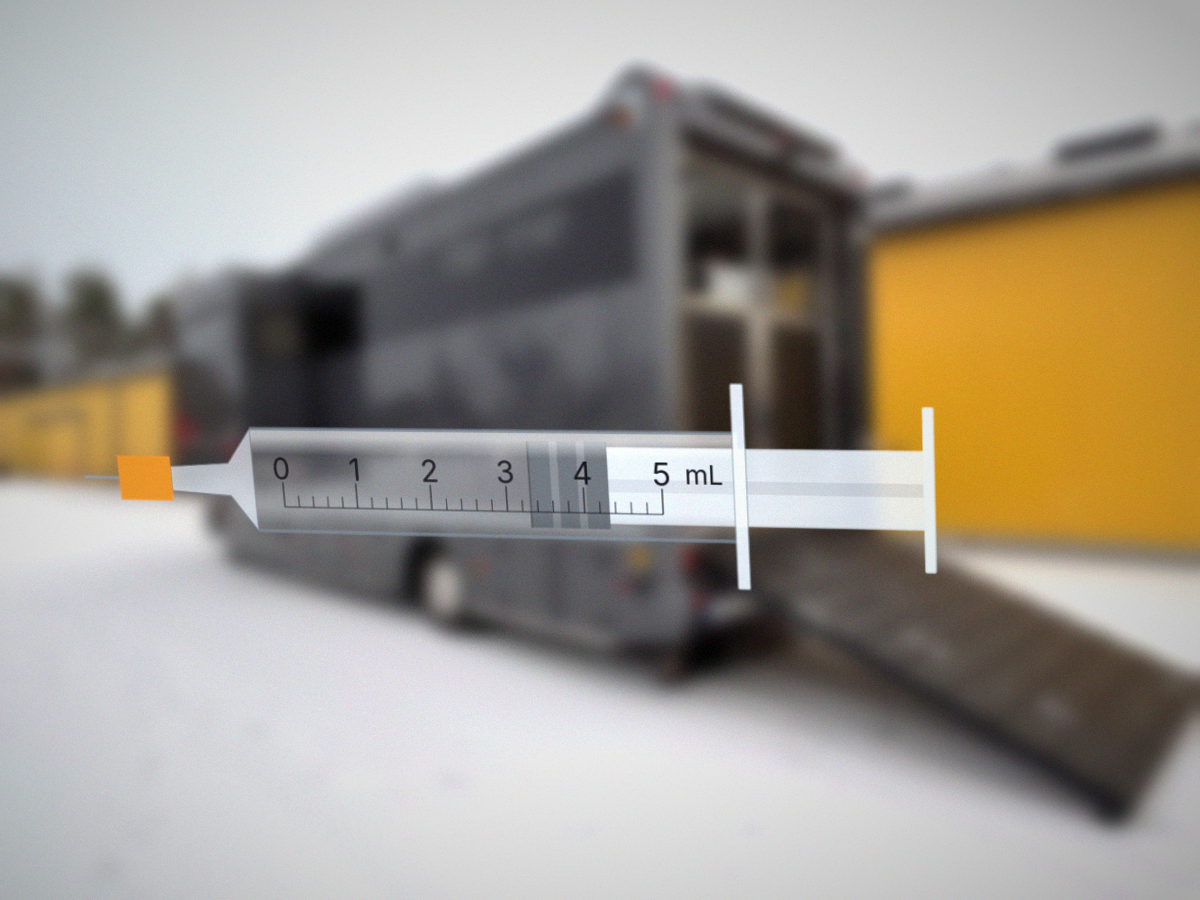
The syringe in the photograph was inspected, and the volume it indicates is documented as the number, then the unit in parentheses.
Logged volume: 3.3 (mL)
